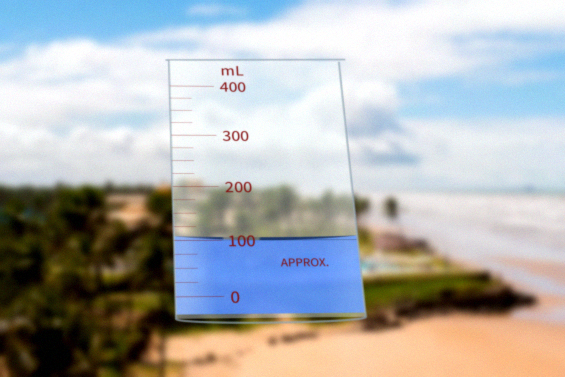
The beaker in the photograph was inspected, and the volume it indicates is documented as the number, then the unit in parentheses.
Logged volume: 100 (mL)
